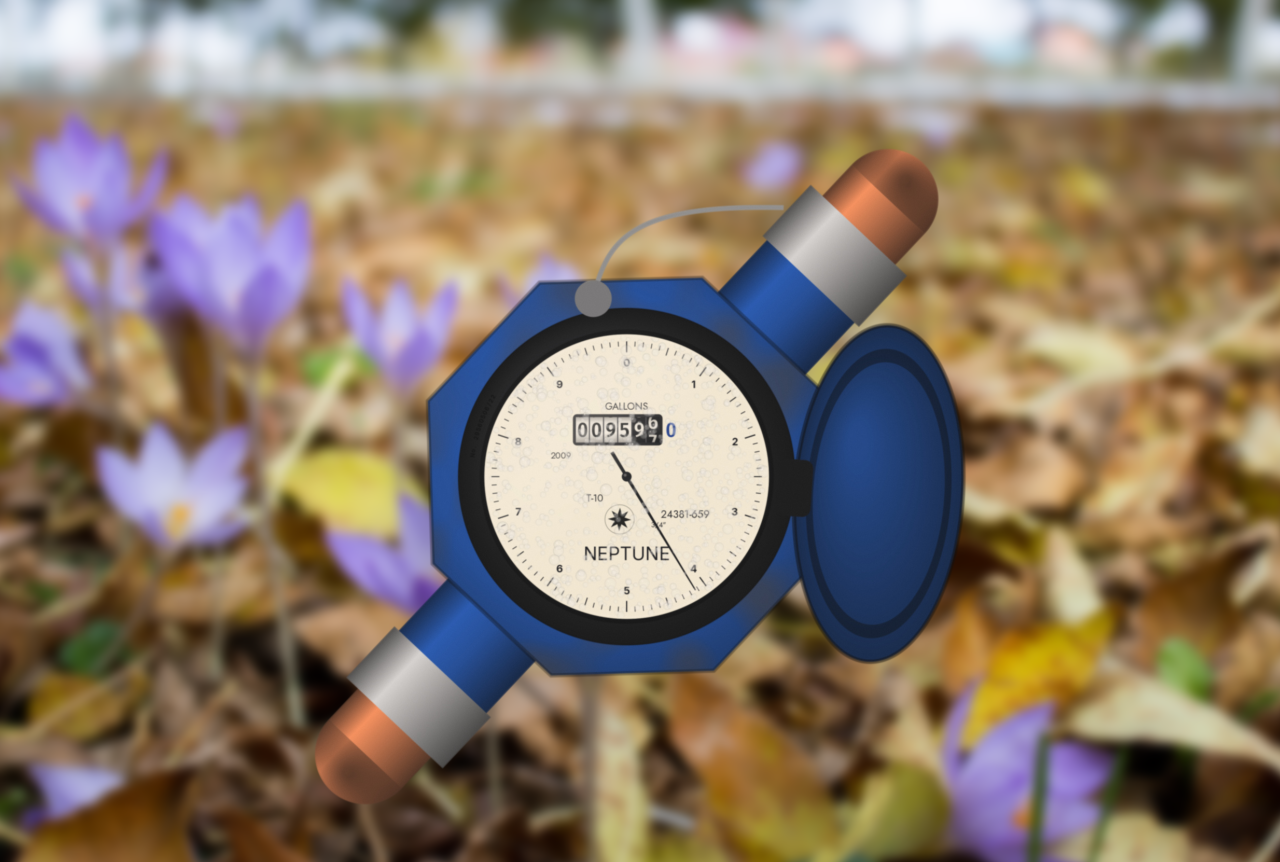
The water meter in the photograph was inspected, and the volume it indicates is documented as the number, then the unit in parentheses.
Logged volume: 95964.1 (gal)
